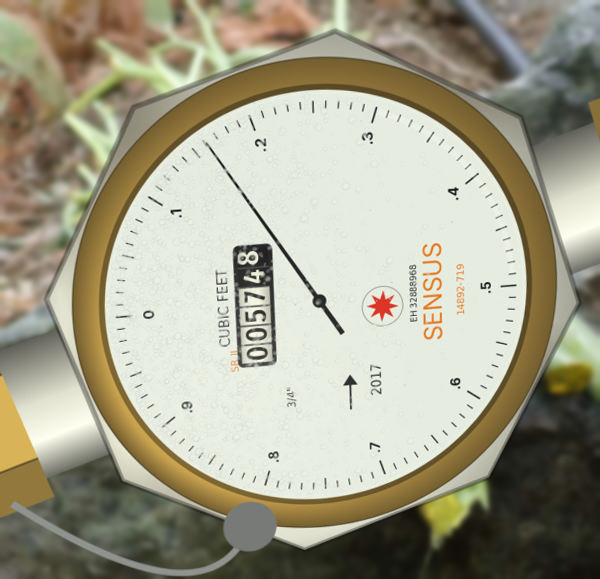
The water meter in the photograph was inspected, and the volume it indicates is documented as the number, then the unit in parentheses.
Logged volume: 5748.16 (ft³)
